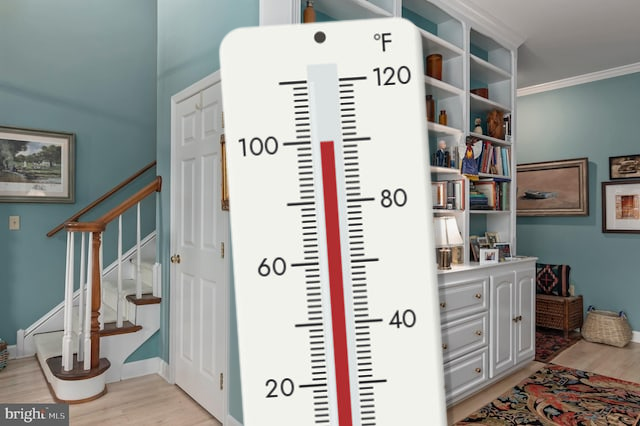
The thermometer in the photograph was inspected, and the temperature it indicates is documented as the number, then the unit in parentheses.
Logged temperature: 100 (°F)
